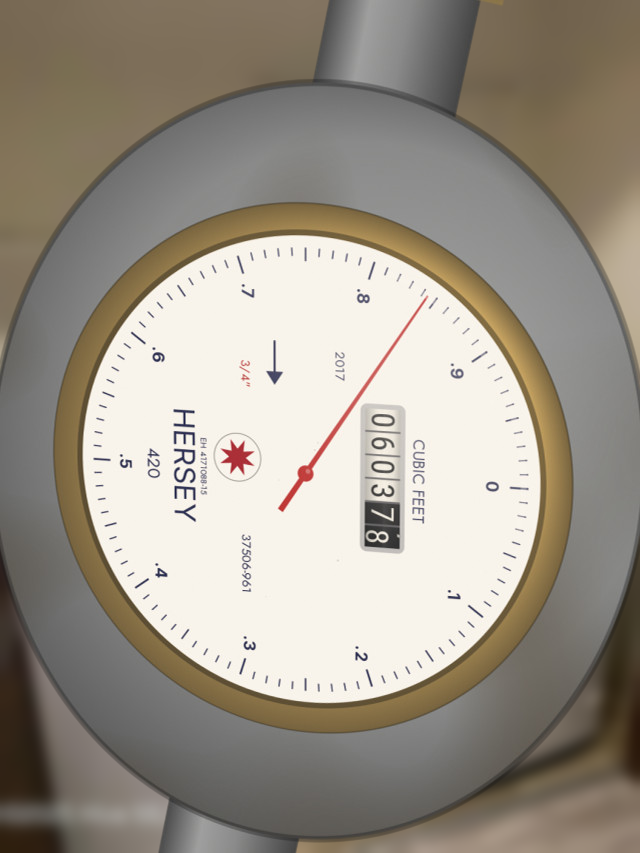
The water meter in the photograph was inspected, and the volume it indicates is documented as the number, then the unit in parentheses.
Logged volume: 60377.84 (ft³)
